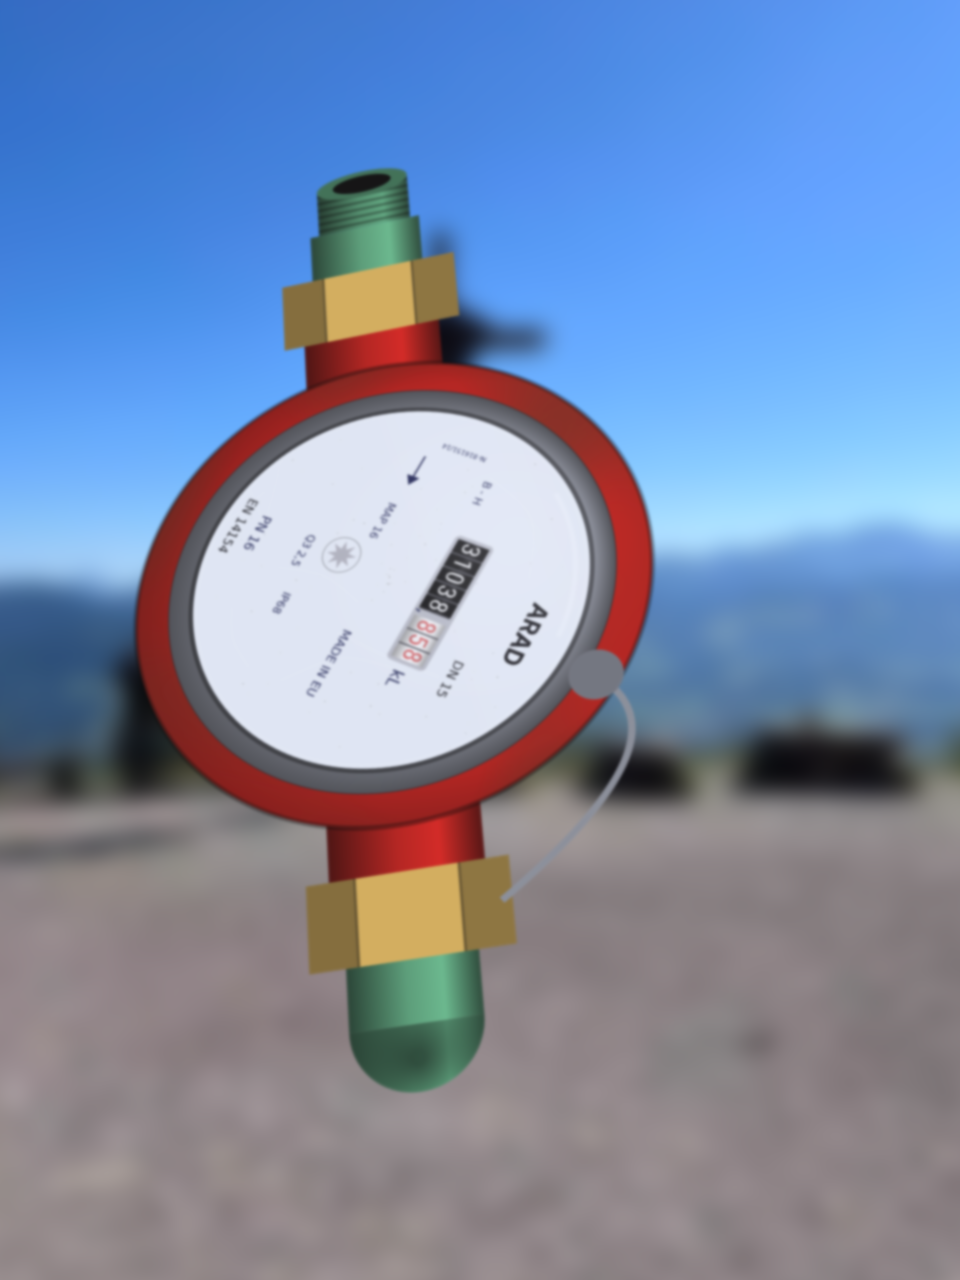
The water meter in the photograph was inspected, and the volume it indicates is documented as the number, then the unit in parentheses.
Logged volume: 31038.858 (kL)
